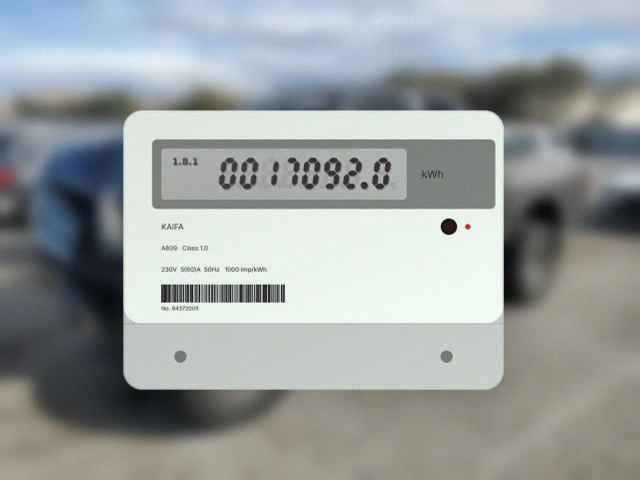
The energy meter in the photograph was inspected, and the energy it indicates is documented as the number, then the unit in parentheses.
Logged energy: 17092.0 (kWh)
